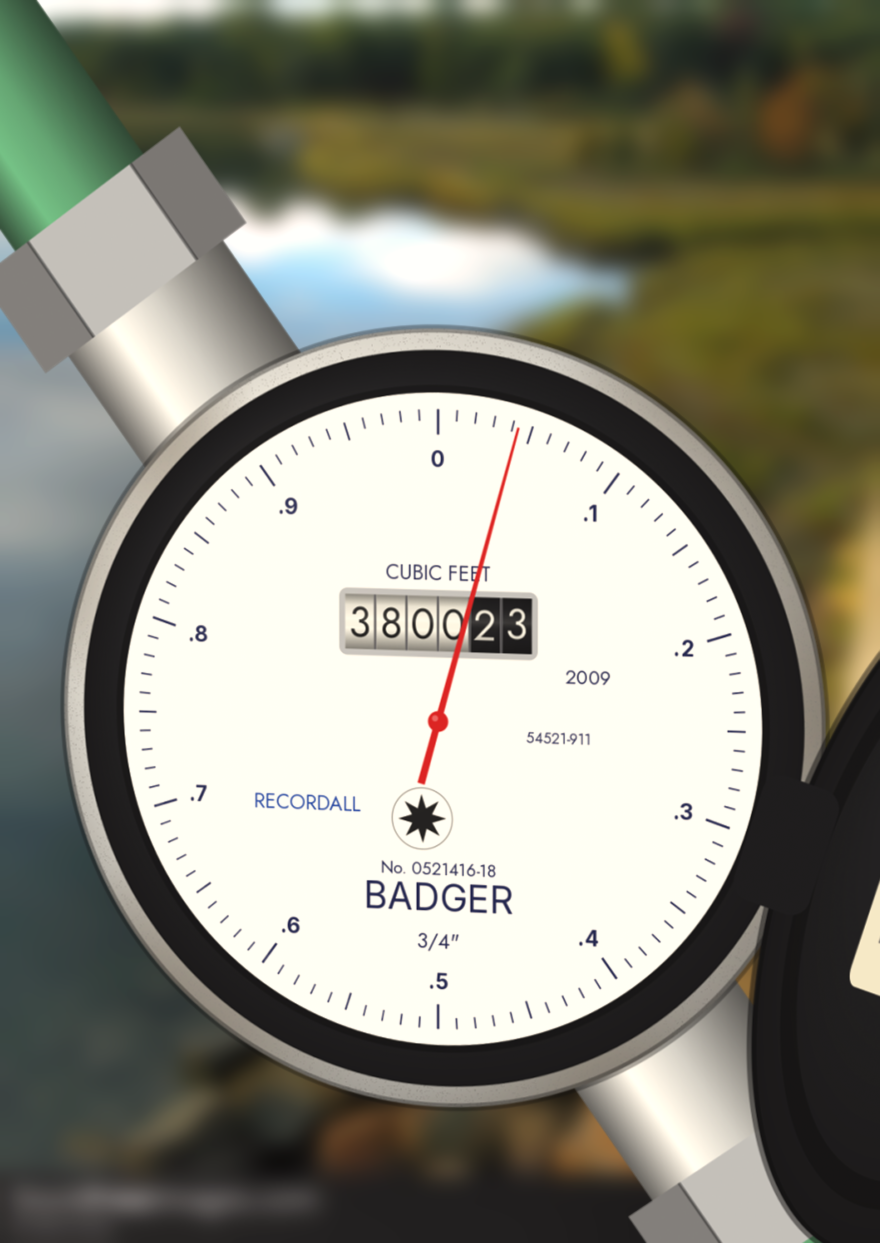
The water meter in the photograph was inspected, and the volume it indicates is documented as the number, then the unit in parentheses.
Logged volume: 380023.04 (ft³)
